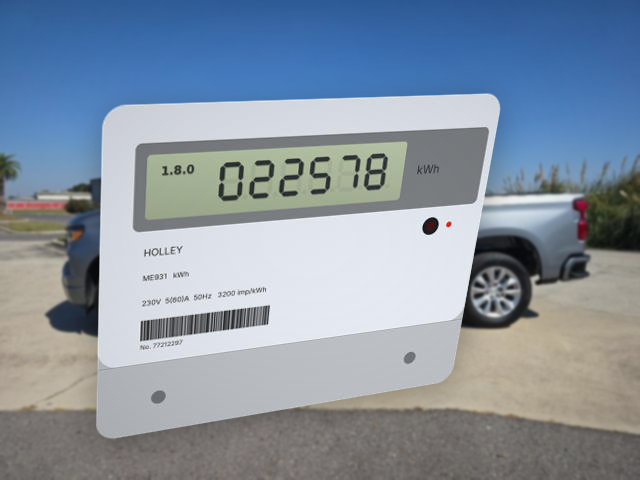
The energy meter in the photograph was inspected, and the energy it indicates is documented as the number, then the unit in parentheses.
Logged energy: 22578 (kWh)
